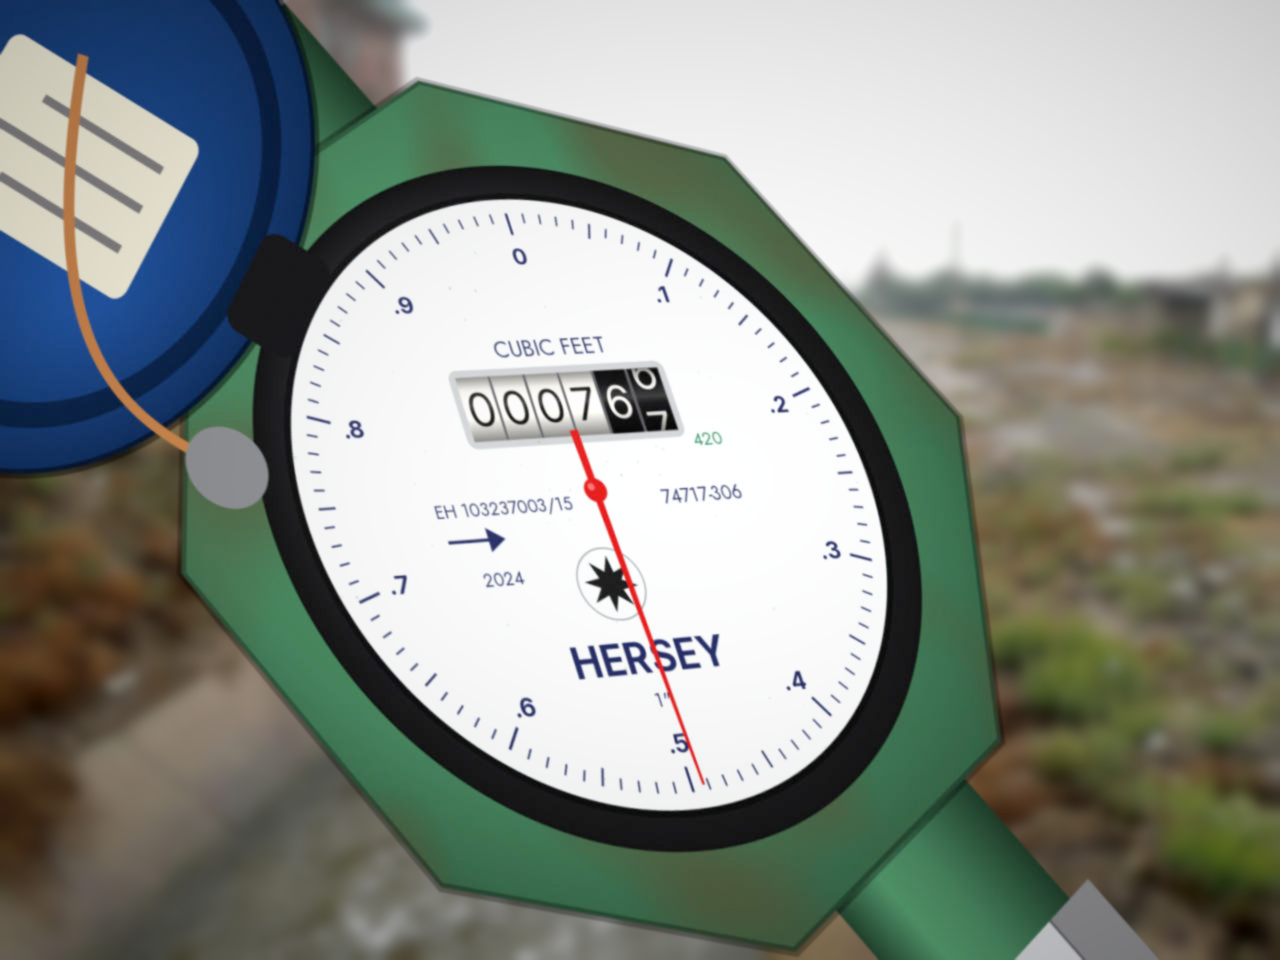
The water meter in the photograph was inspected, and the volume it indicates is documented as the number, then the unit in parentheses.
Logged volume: 766.49 (ft³)
